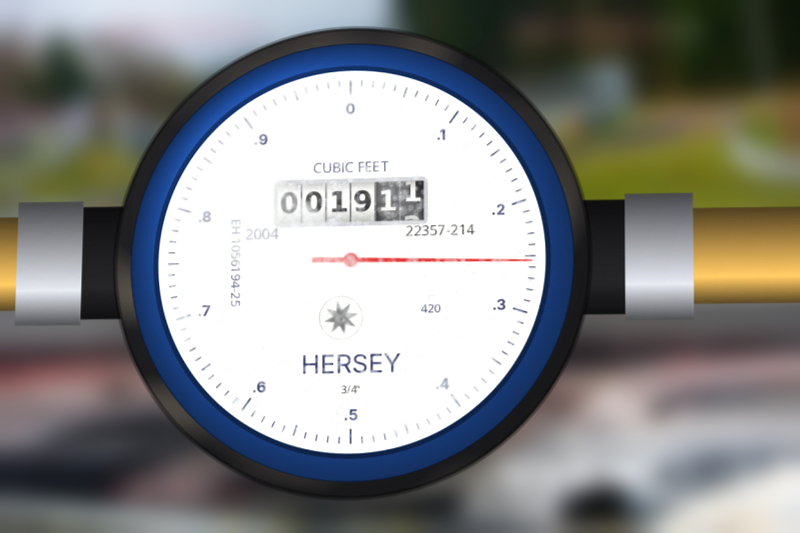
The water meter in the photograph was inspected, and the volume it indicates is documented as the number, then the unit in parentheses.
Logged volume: 1911.25 (ft³)
